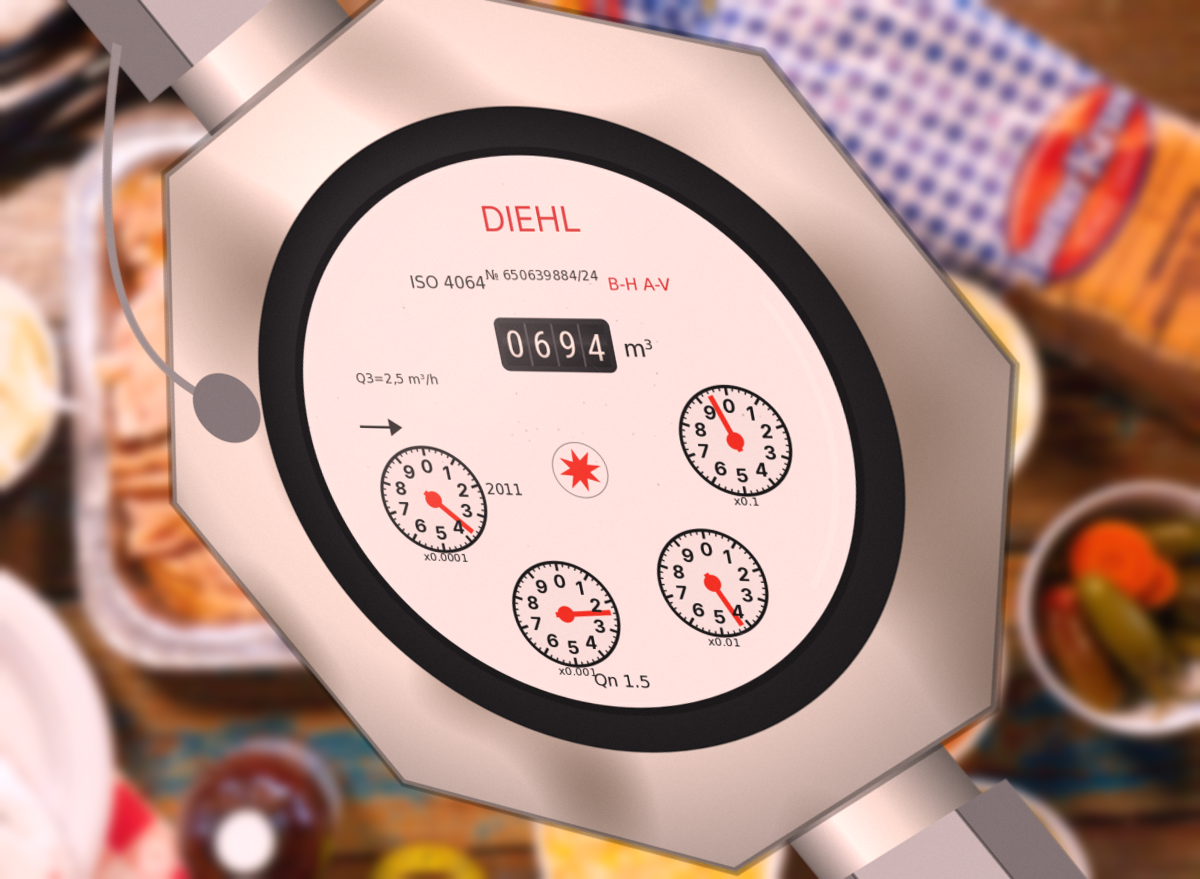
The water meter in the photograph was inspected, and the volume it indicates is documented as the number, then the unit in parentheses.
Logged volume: 693.9423 (m³)
